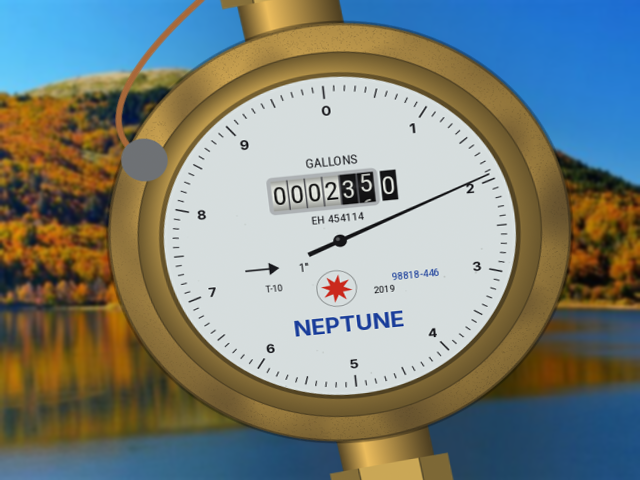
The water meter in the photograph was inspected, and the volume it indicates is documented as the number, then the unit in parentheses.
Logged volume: 2351.9 (gal)
